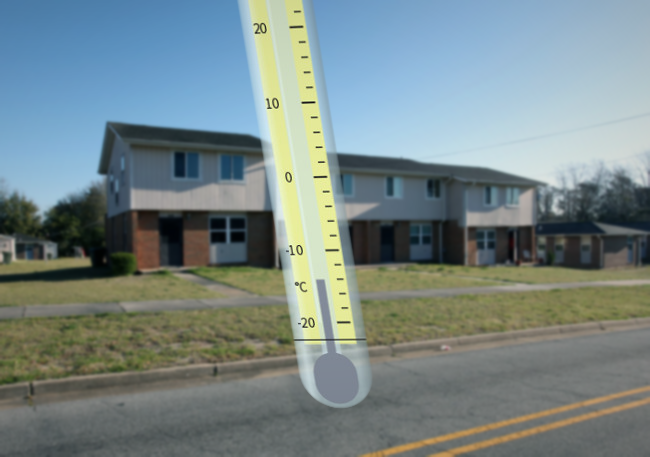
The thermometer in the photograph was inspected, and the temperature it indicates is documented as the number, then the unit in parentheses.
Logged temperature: -14 (°C)
